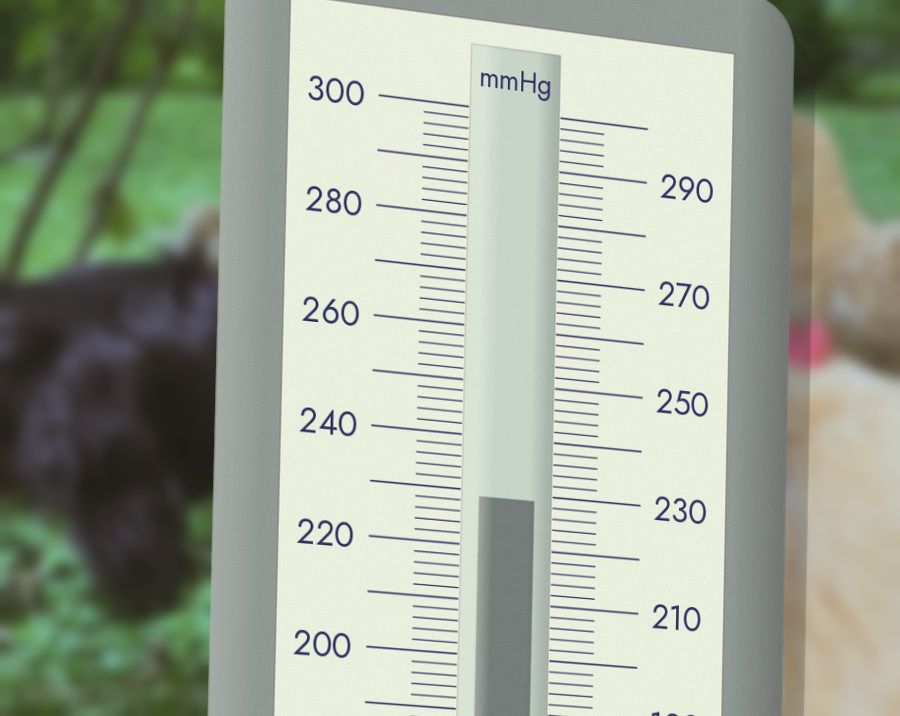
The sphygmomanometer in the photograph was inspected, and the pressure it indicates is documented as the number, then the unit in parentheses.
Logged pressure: 229 (mmHg)
